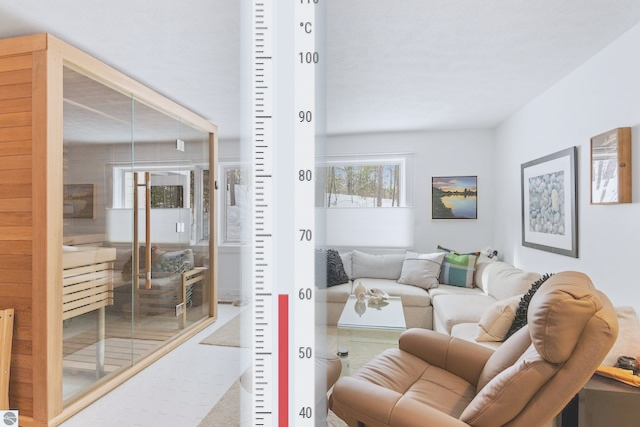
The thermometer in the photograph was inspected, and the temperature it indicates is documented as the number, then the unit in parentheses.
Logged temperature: 60 (°C)
